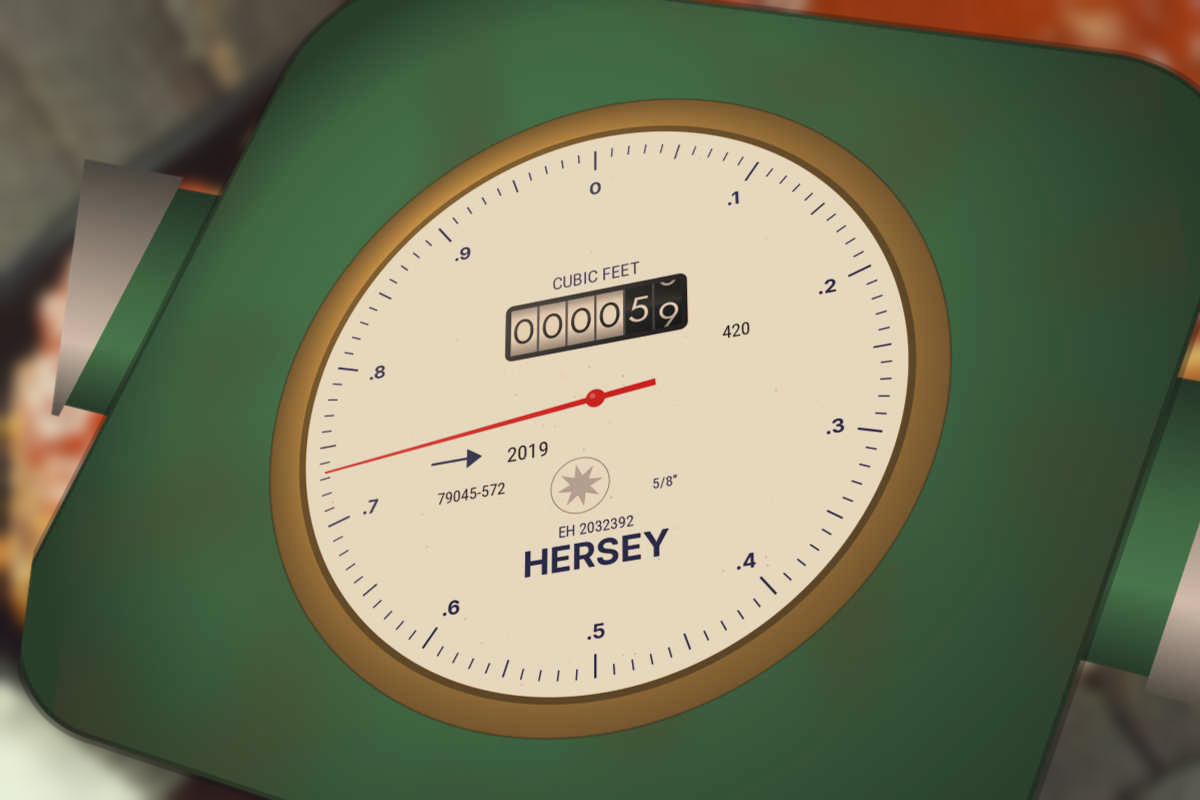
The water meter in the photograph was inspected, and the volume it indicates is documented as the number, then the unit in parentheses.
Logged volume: 58.73 (ft³)
